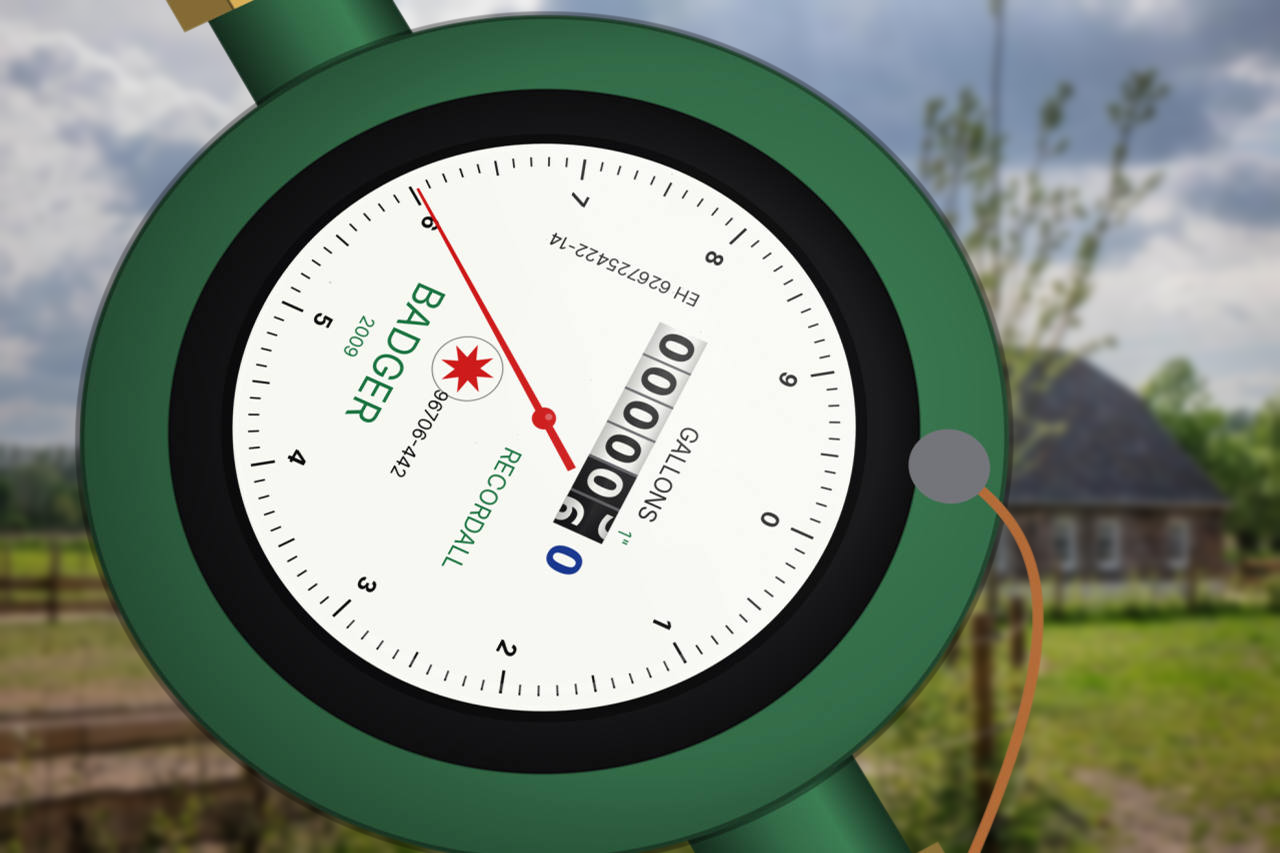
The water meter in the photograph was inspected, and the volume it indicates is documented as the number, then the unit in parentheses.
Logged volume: 56.0 (gal)
